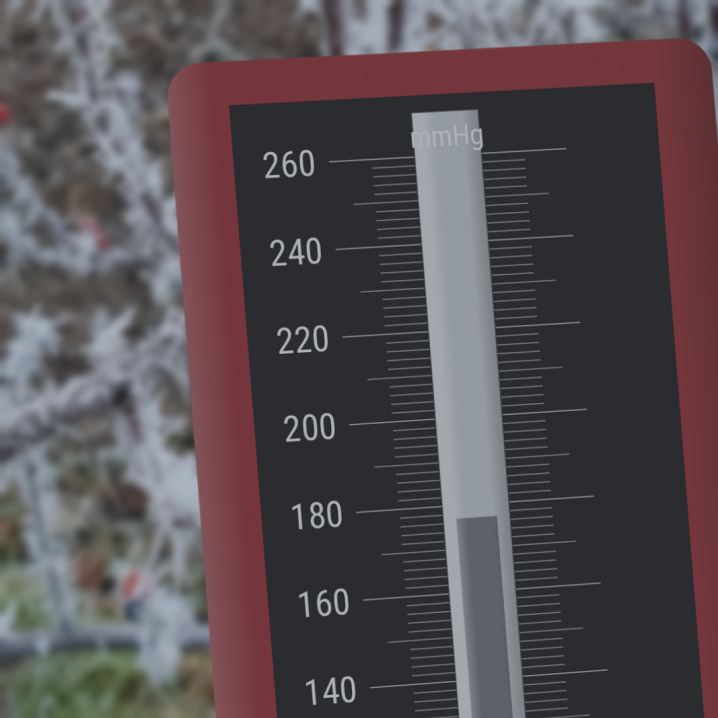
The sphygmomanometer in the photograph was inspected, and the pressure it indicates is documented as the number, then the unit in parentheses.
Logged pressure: 177 (mmHg)
